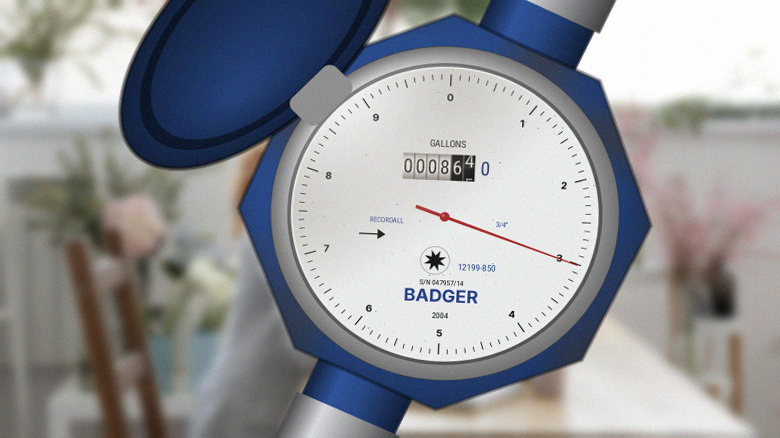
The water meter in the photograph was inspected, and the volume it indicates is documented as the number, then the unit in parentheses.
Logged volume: 8643.0 (gal)
